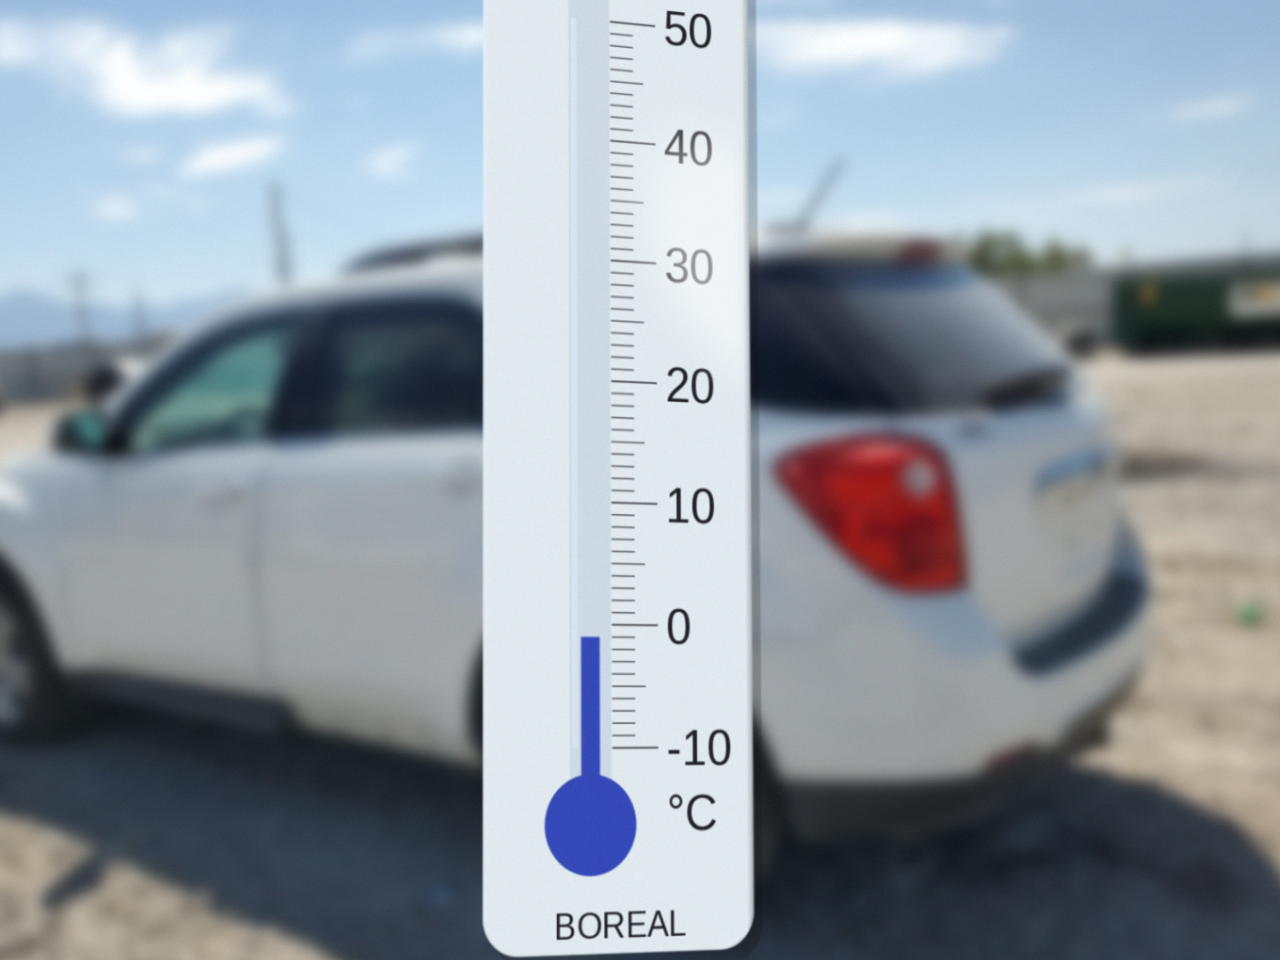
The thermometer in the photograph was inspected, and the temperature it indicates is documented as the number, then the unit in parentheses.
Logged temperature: -1 (°C)
